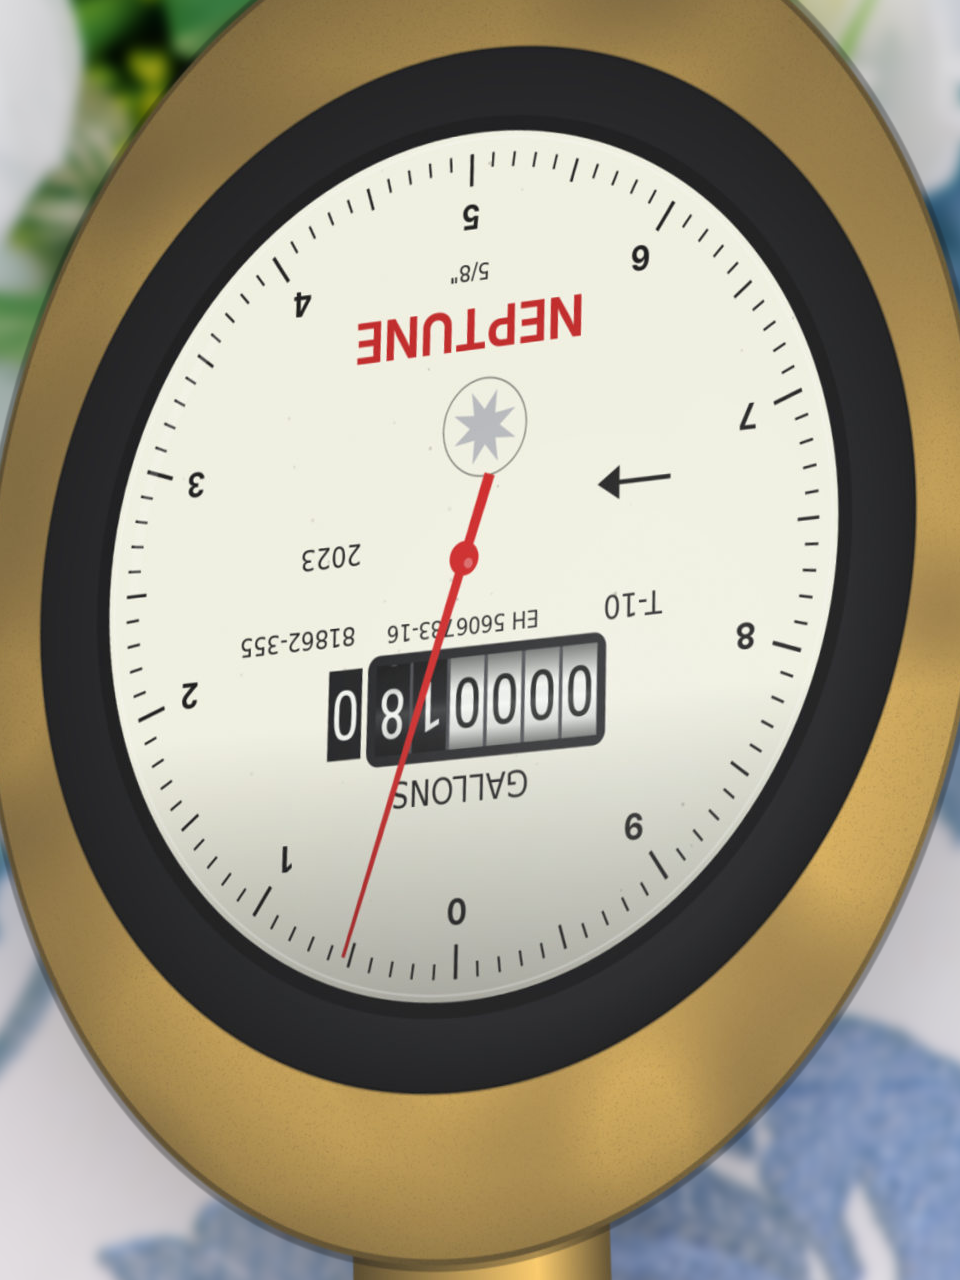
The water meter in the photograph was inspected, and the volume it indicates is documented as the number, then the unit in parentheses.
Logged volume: 180.5 (gal)
